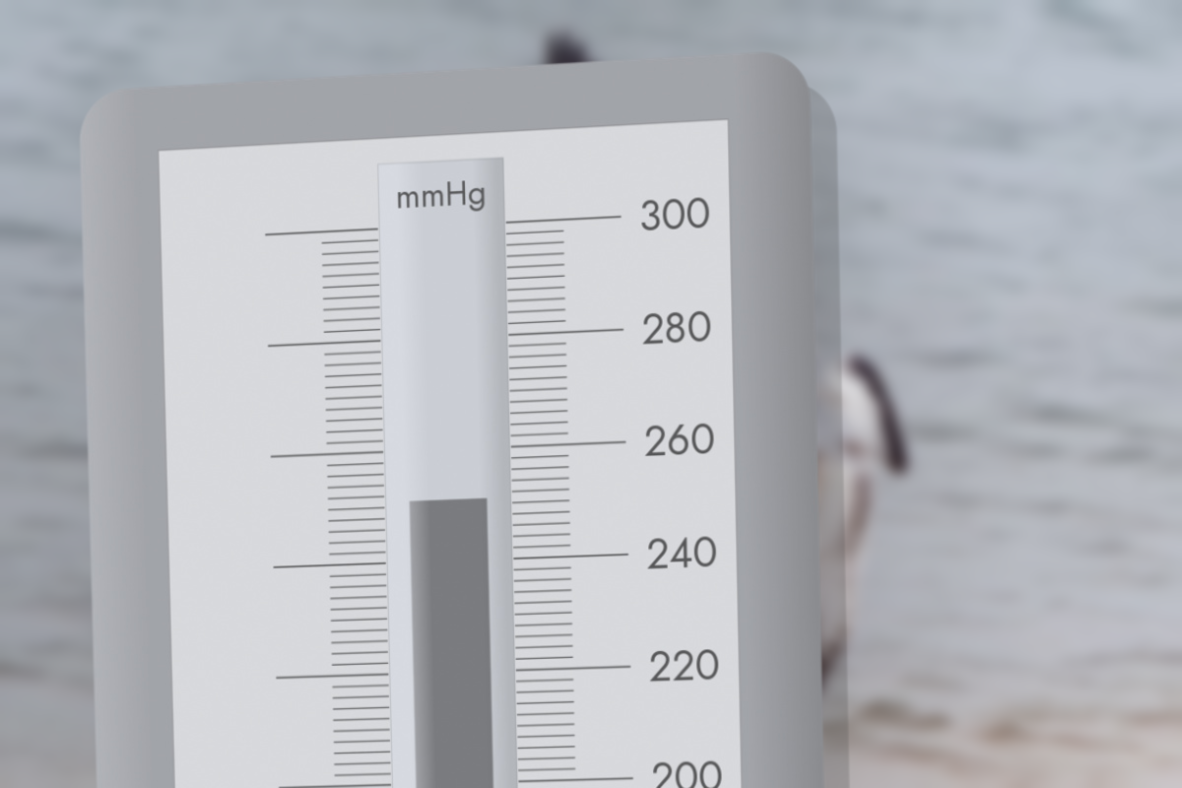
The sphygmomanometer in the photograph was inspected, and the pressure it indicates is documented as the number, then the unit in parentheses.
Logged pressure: 251 (mmHg)
